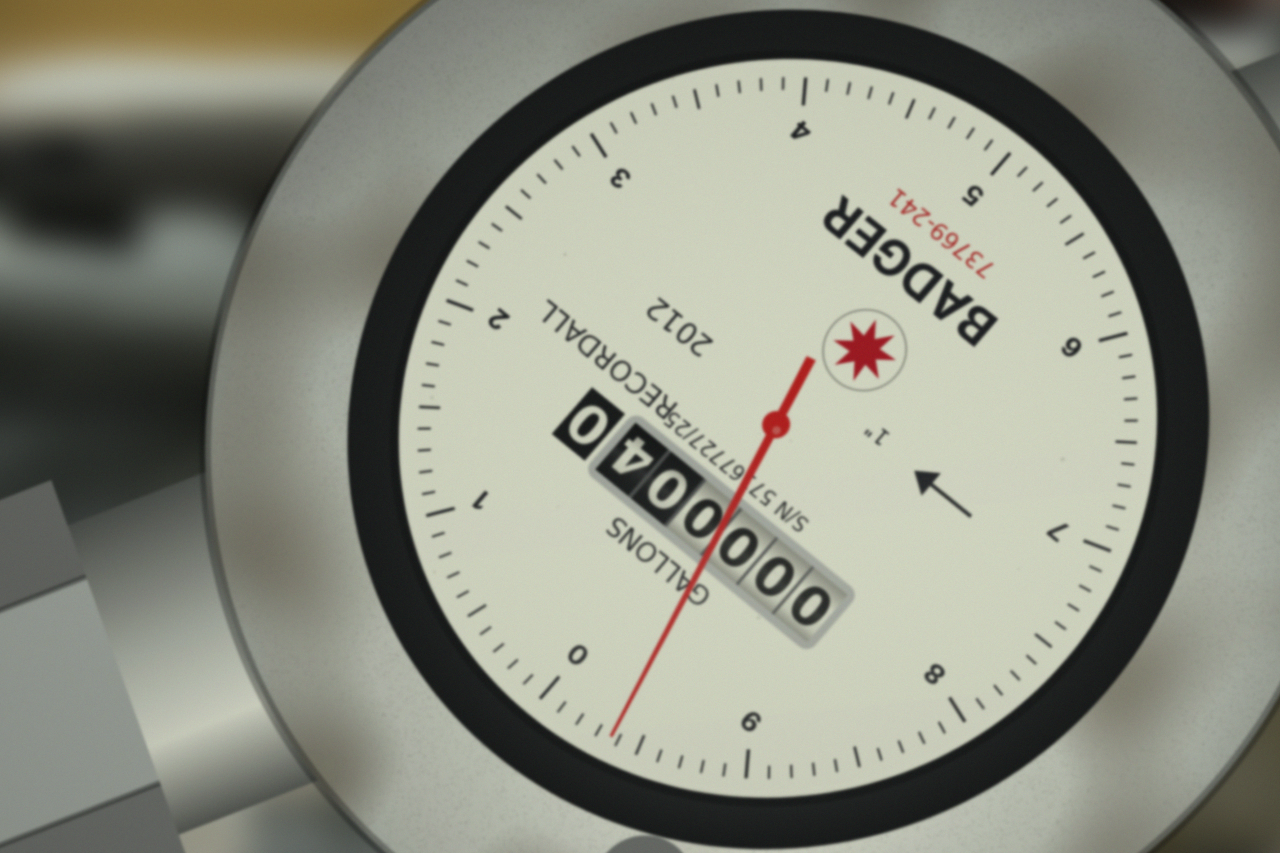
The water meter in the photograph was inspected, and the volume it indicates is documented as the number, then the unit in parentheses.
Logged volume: 39.6 (gal)
